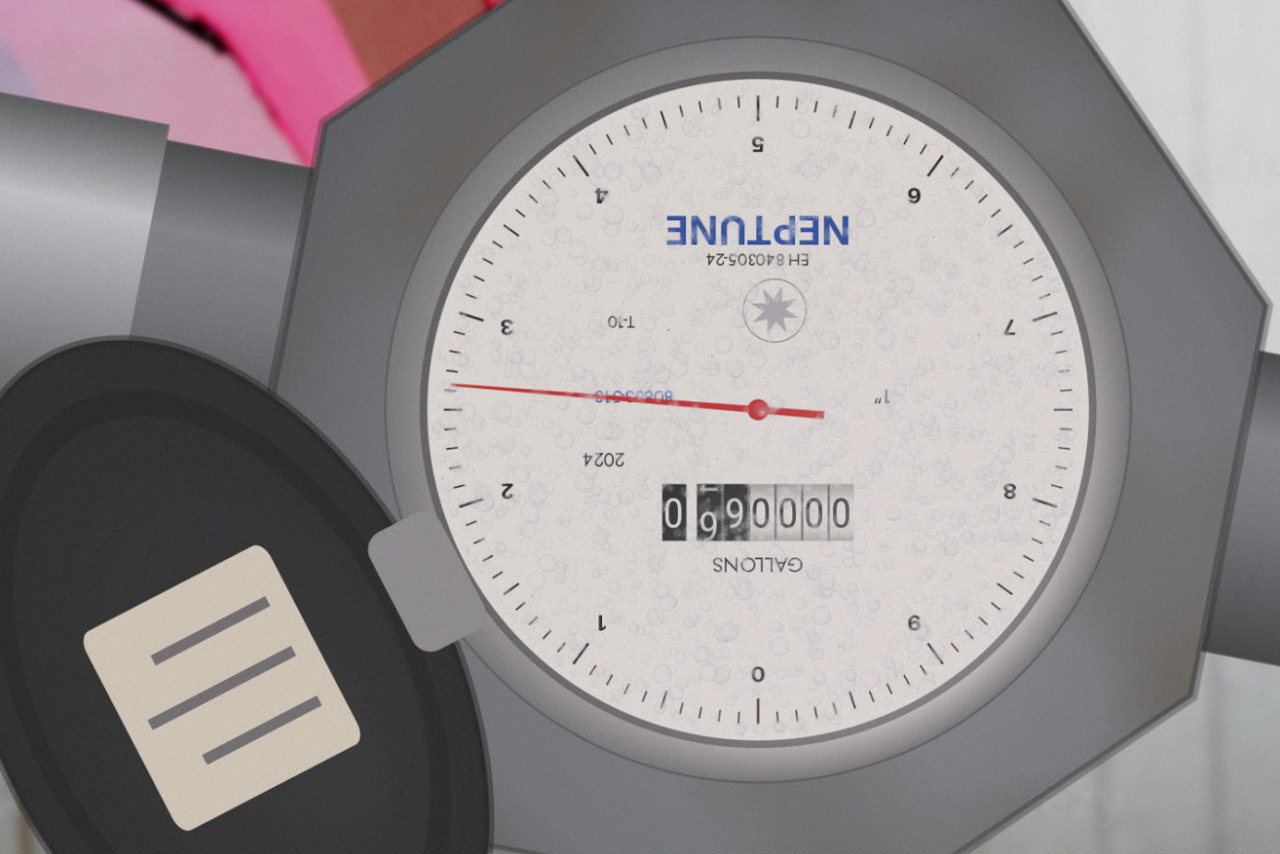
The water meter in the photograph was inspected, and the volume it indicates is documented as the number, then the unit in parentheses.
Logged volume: 662.6 (gal)
